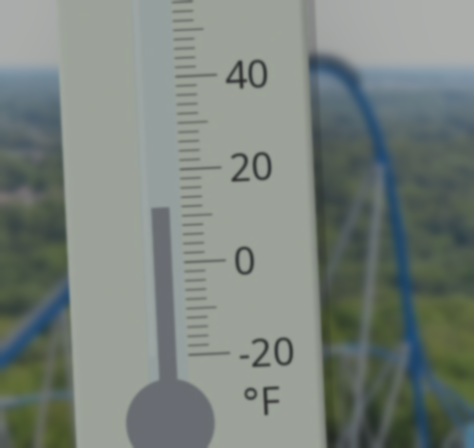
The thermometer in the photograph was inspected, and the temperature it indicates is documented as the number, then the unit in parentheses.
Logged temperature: 12 (°F)
